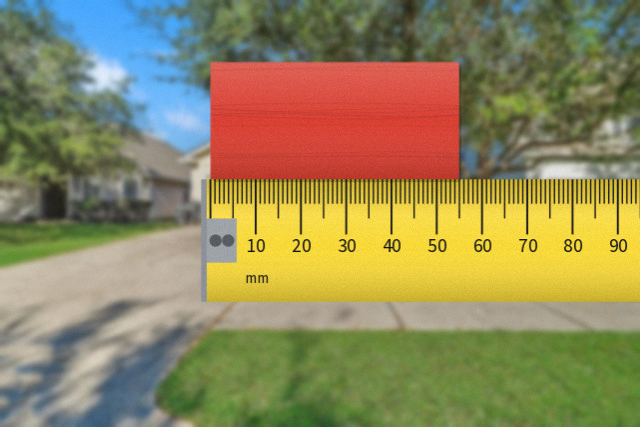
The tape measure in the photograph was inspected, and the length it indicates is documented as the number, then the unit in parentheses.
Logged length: 55 (mm)
